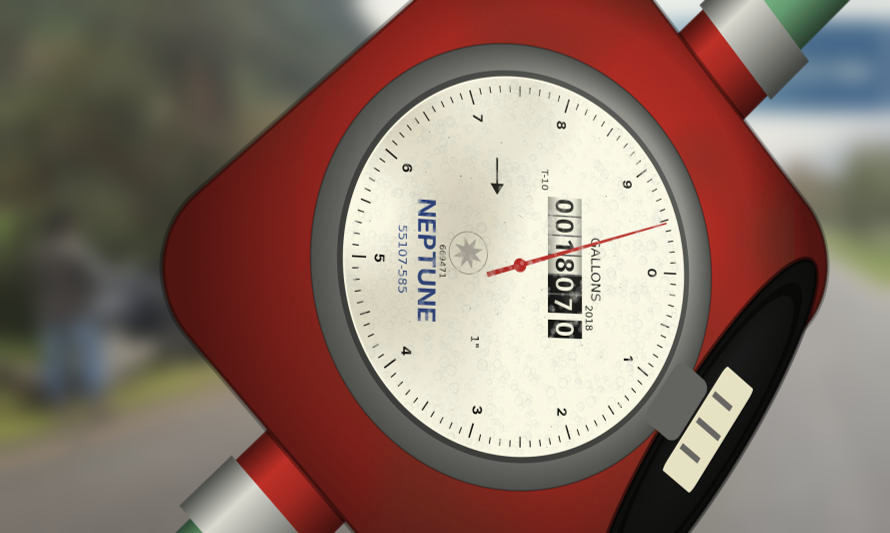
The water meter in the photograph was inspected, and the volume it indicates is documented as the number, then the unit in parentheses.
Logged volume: 18069.5 (gal)
